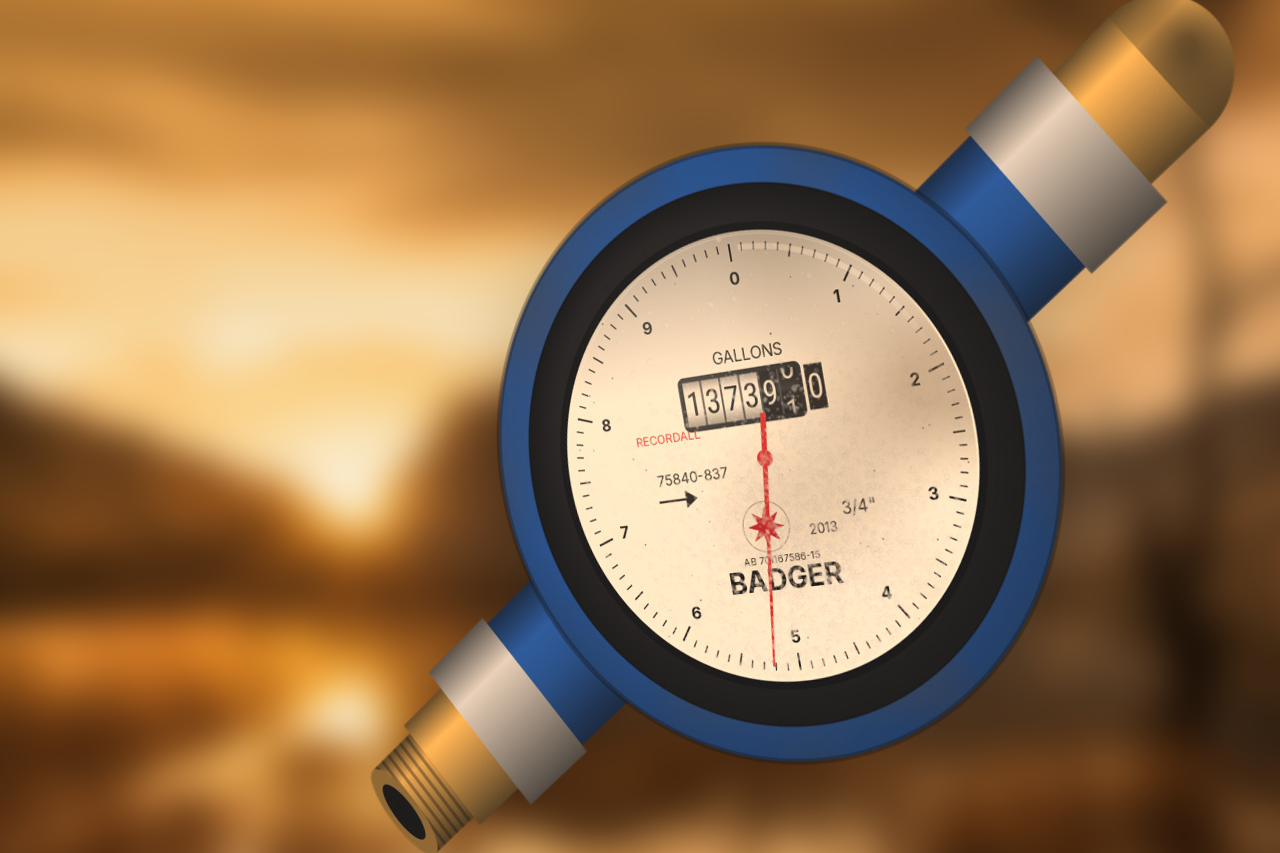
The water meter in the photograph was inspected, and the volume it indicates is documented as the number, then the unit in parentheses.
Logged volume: 1373905.2 (gal)
